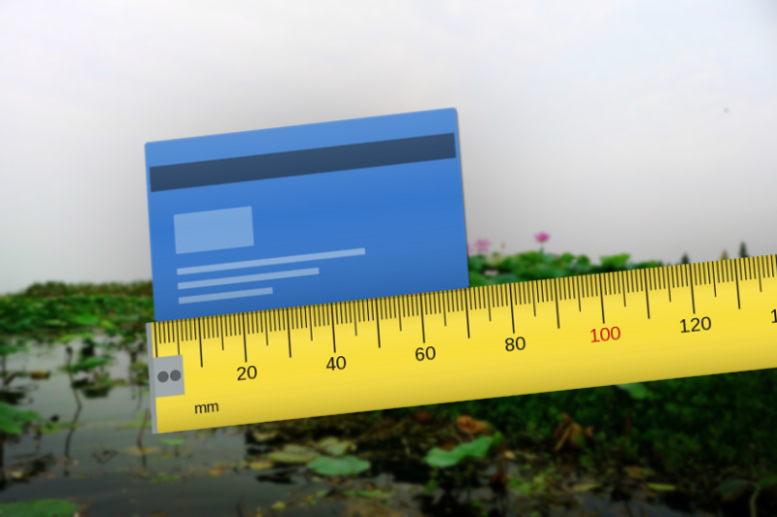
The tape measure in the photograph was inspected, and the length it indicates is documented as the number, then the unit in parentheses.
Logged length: 71 (mm)
